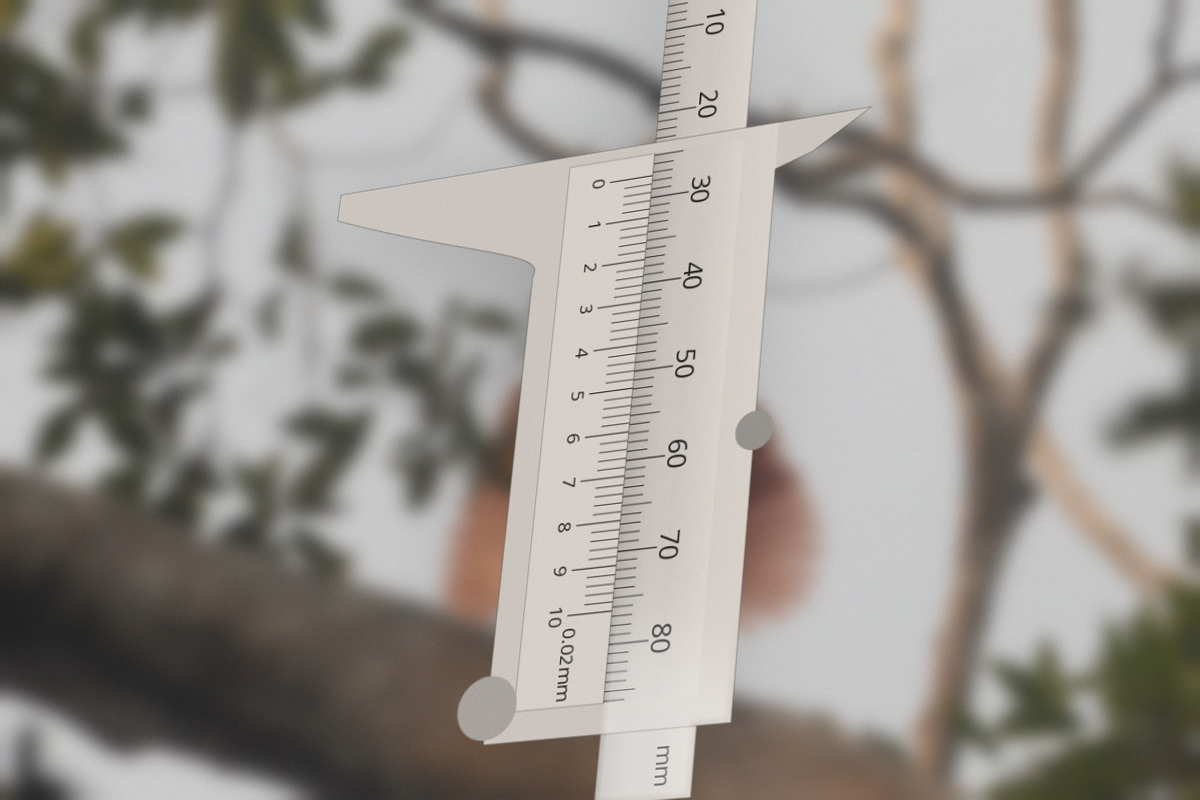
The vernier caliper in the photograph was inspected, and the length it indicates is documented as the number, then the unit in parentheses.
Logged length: 27.4 (mm)
